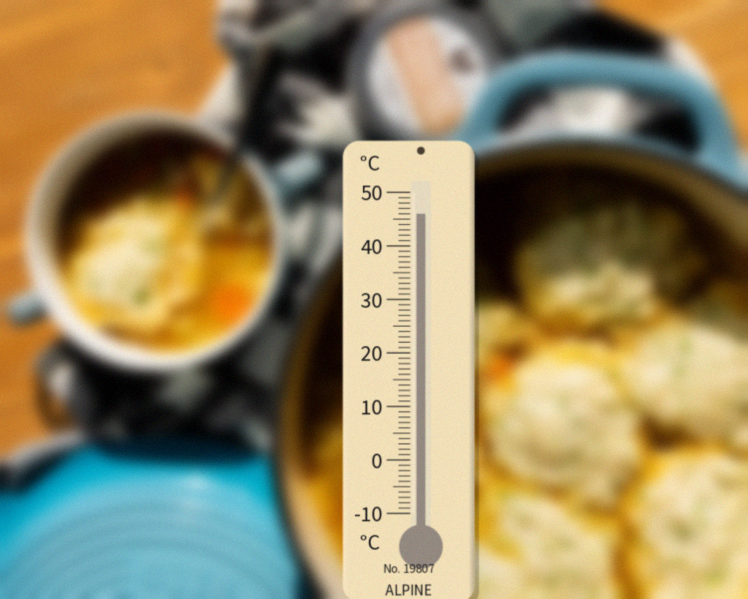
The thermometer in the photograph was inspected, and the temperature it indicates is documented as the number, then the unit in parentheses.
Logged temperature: 46 (°C)
